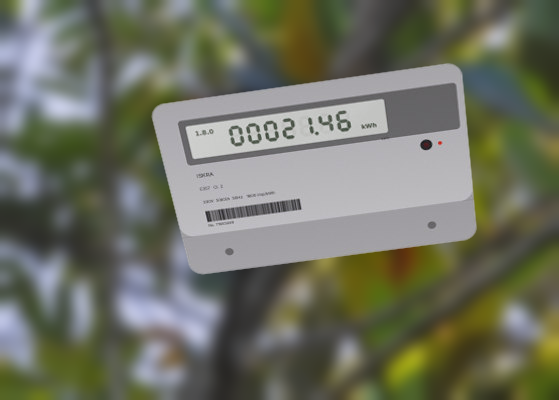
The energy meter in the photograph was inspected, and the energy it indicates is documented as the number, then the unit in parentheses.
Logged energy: 21.46 (kWh)
